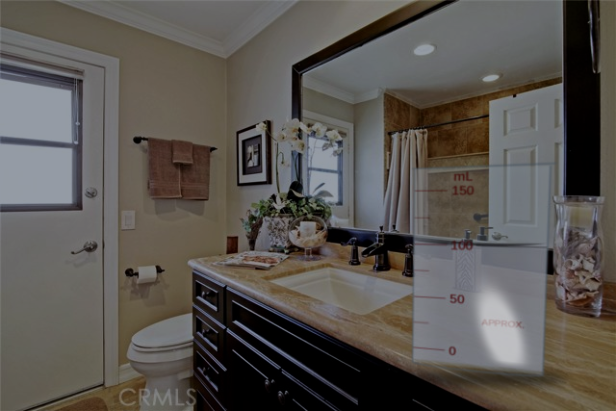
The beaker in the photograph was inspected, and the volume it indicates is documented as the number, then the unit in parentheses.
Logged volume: 100 (mL)
